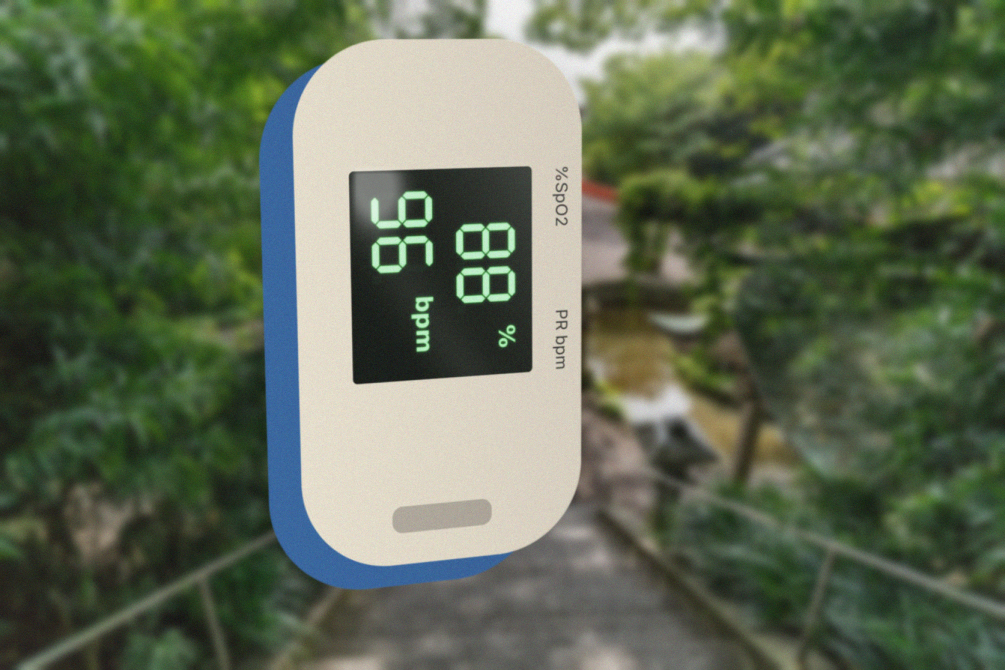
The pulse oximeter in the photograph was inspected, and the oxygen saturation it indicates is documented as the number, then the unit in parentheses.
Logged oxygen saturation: 88 (%)
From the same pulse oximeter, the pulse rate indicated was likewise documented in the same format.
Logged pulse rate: 96 (bpm)
